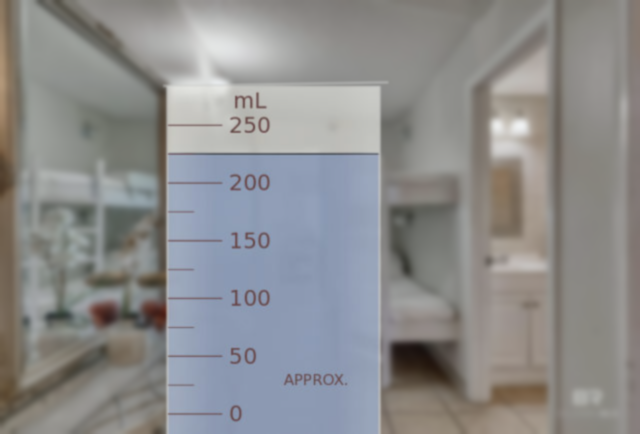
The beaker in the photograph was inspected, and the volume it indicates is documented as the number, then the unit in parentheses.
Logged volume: 225 (mL)
